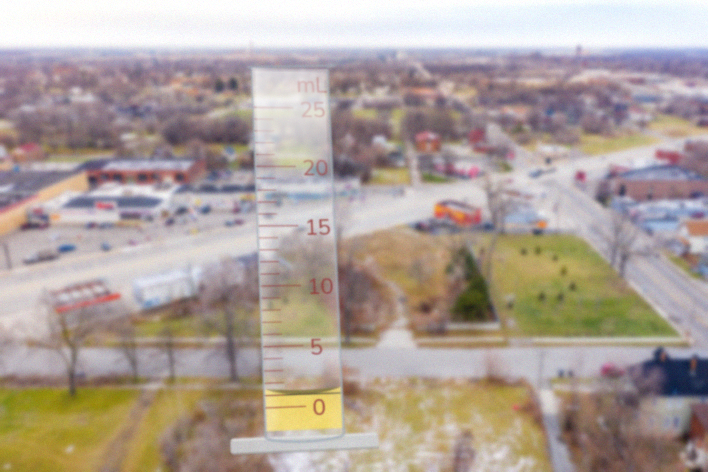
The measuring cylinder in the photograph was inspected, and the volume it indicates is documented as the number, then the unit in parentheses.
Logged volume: 1 (mL)
